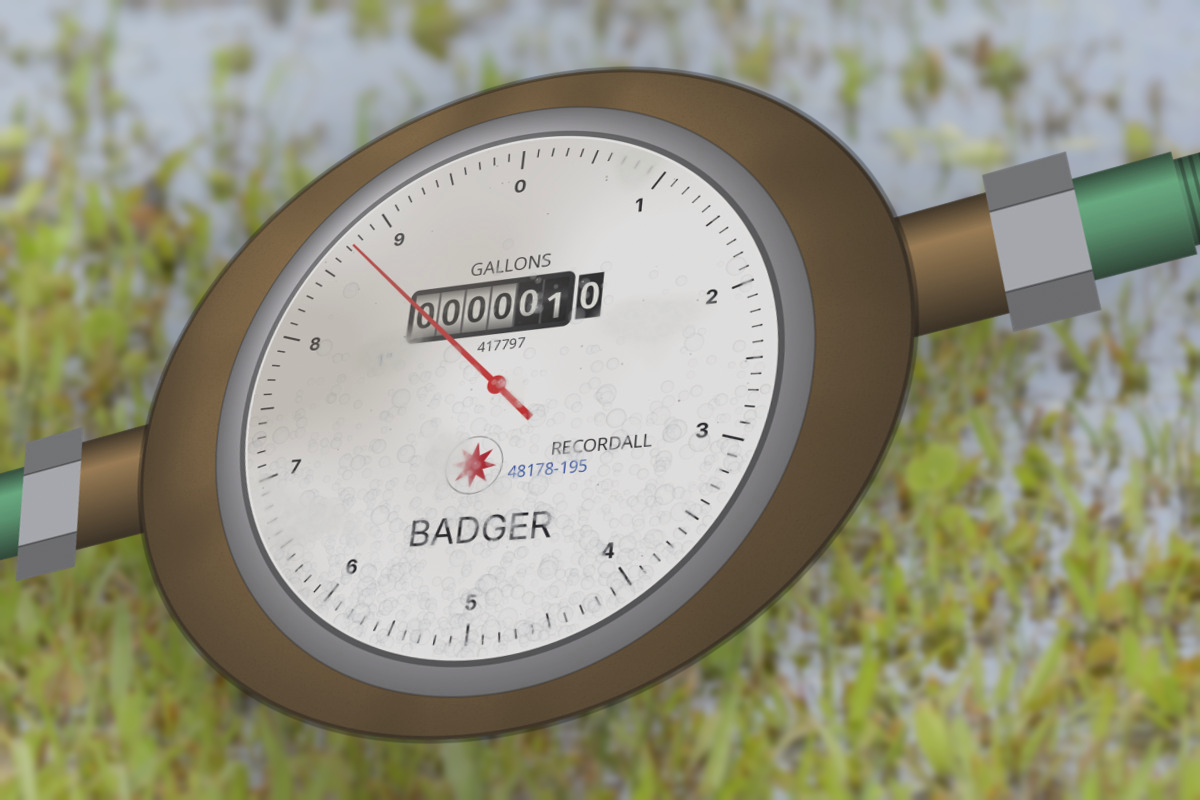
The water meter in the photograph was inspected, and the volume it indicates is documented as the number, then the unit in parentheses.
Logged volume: 8.7 (gal)
